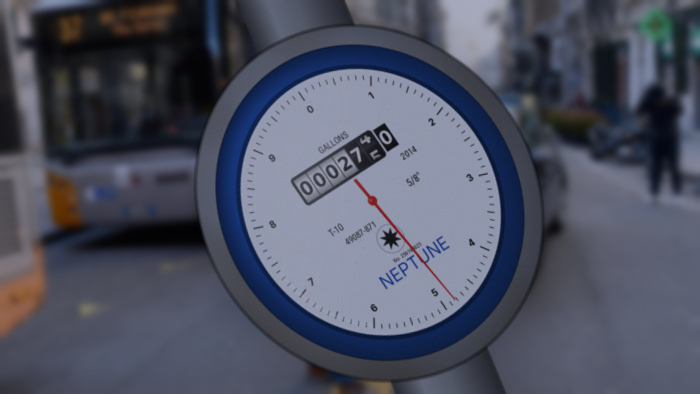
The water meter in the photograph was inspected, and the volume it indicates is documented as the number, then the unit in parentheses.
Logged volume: 2744.8 (gal)
